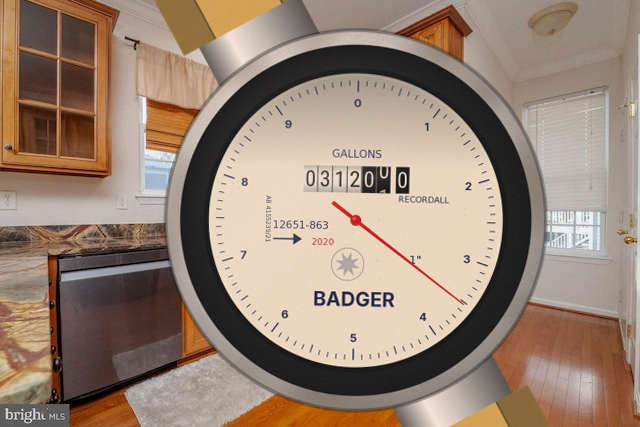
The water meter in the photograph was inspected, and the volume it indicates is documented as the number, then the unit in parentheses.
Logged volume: 312003.5 (gal)
